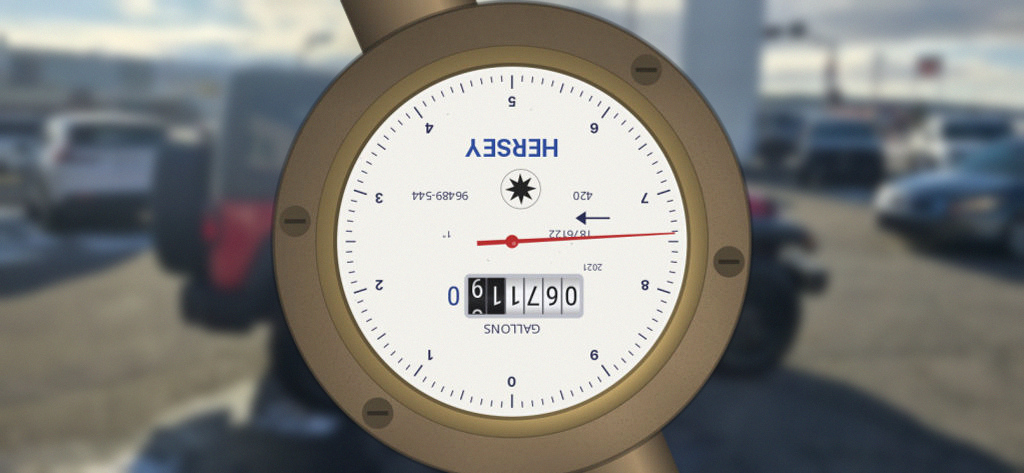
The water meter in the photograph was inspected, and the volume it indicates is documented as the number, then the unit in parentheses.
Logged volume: 671187.4 (gal)
